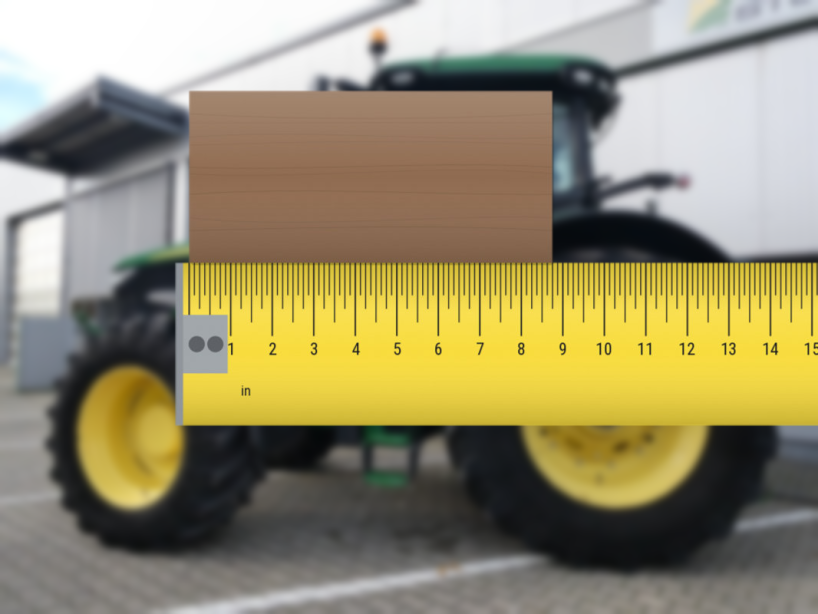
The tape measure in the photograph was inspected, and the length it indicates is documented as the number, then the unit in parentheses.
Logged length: 8.75 (in)
